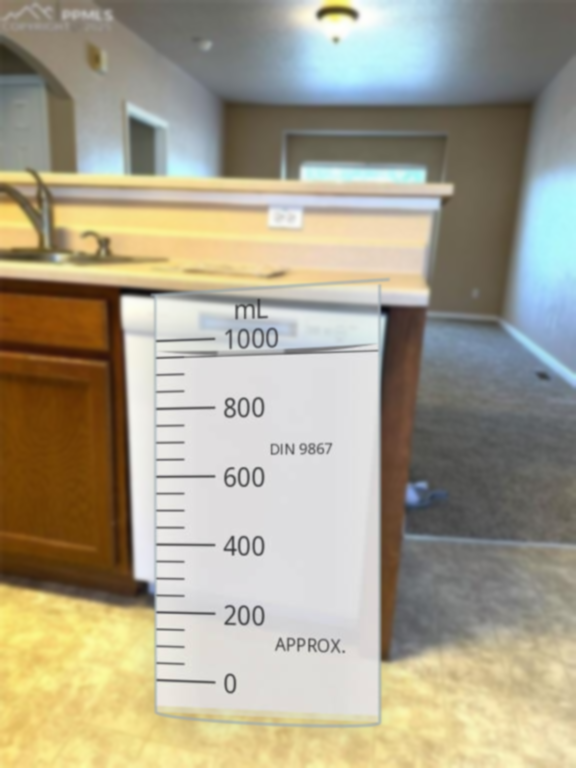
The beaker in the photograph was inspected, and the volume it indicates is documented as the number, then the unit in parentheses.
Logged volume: 950 (mL)
